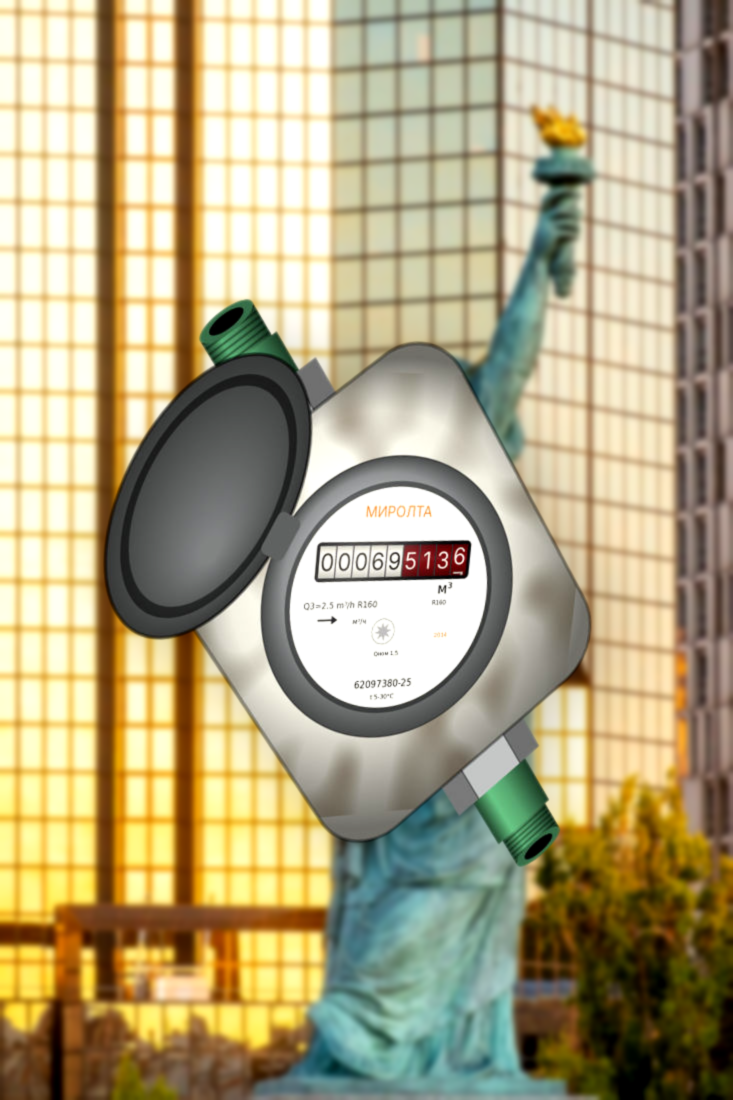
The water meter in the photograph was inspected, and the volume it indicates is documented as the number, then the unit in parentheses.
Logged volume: 69.5136 (m³)
